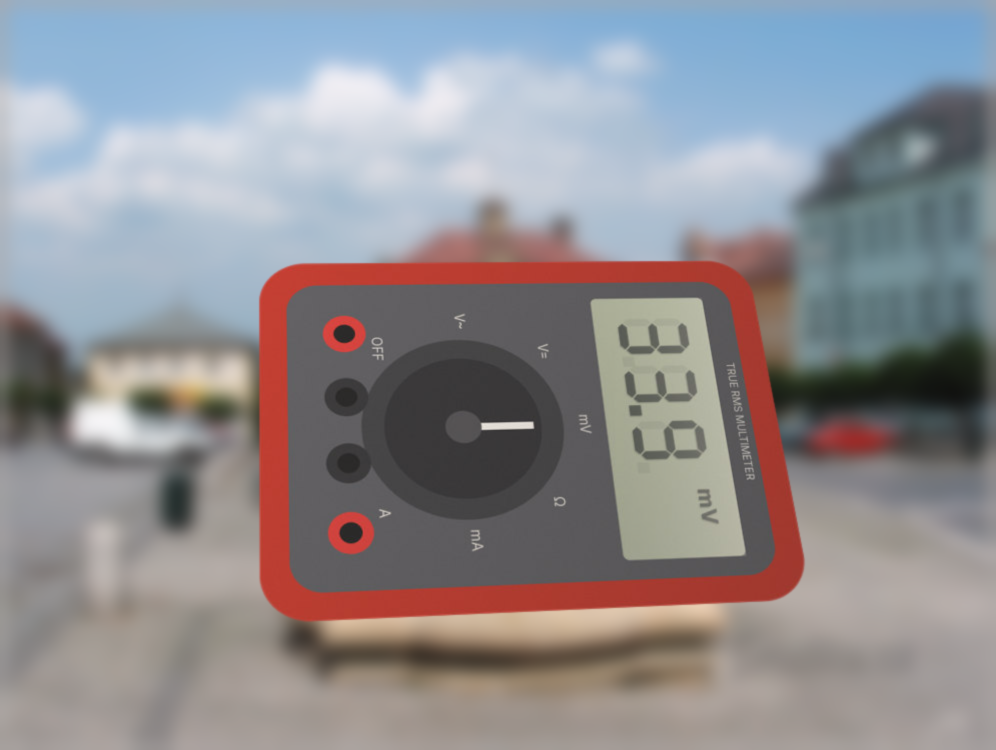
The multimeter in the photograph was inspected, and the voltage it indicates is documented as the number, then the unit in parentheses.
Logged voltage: 33.9 (mV)
